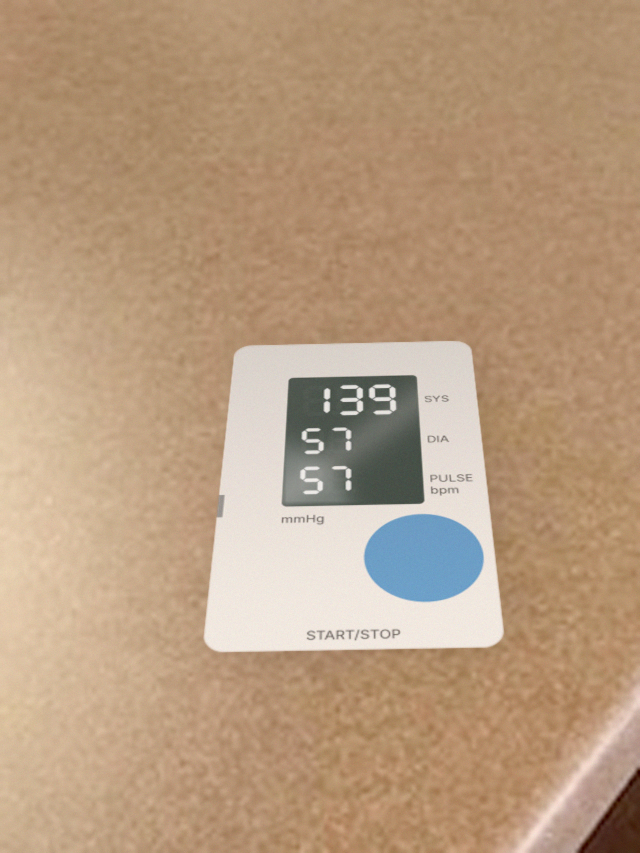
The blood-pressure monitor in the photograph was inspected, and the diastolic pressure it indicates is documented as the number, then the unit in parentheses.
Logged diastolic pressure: 57 (mmHg)
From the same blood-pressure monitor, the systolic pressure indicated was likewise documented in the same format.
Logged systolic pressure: 139 (mmHg)
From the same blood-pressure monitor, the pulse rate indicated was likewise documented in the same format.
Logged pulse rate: 57 (bpm)
